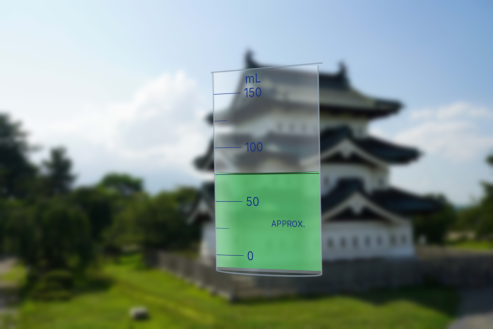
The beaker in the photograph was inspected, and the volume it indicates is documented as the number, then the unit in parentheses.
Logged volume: 75 (mL)
